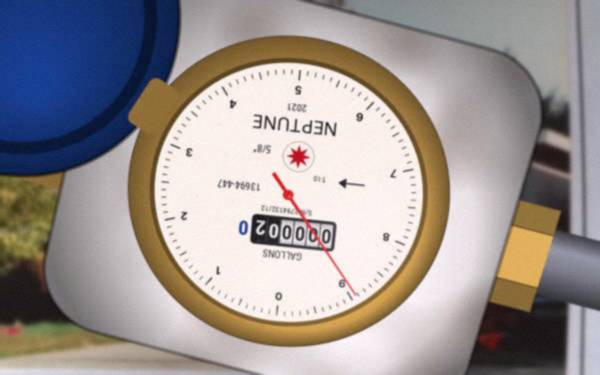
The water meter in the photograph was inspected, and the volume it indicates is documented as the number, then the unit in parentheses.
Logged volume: 18.9 (gal)
